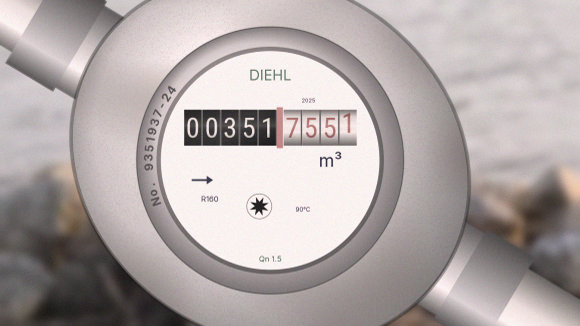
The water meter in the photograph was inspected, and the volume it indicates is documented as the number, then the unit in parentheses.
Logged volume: 351.7551 (m³)
